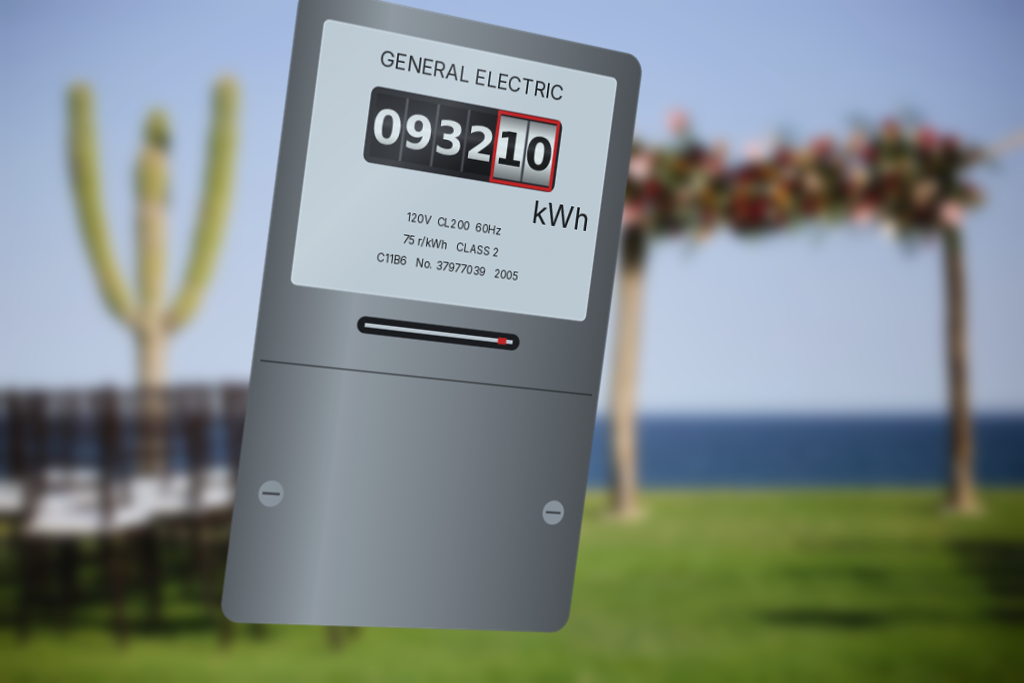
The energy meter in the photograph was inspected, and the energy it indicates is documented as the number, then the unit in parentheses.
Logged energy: 932.10 (kWh)
